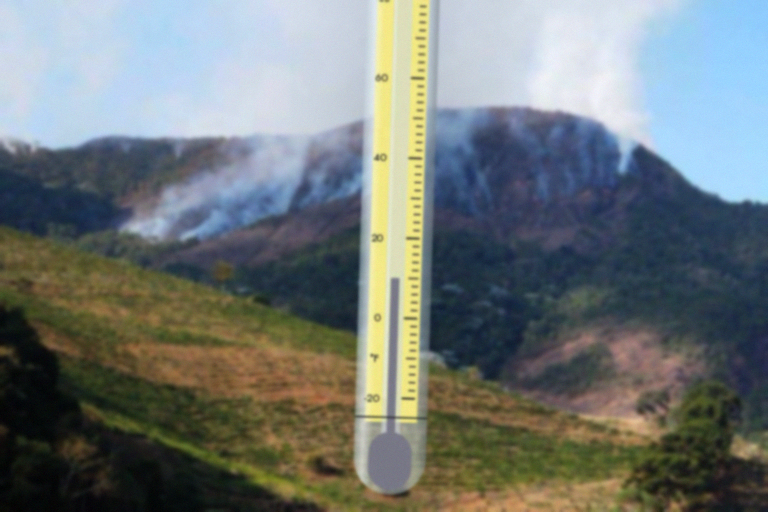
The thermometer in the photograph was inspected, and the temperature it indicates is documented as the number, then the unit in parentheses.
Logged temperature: 10 (°F)
